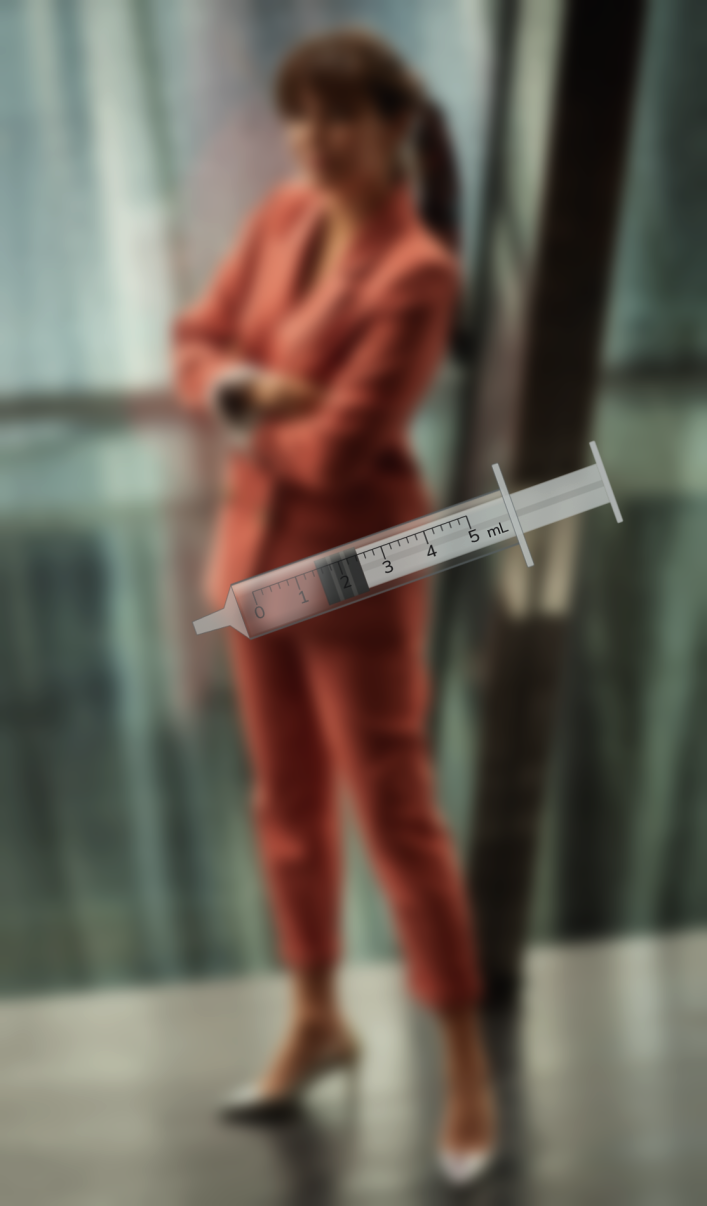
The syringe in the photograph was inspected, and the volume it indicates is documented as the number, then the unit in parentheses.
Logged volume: 1.5 (mL)
